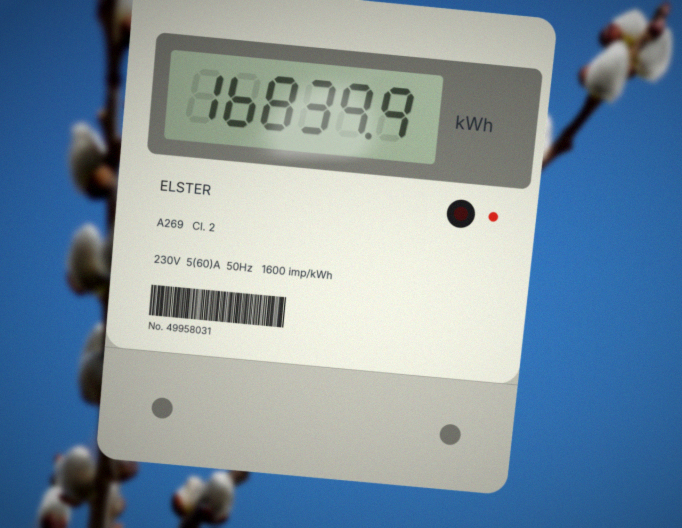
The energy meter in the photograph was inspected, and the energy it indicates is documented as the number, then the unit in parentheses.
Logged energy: 16839.9 (kWh)
